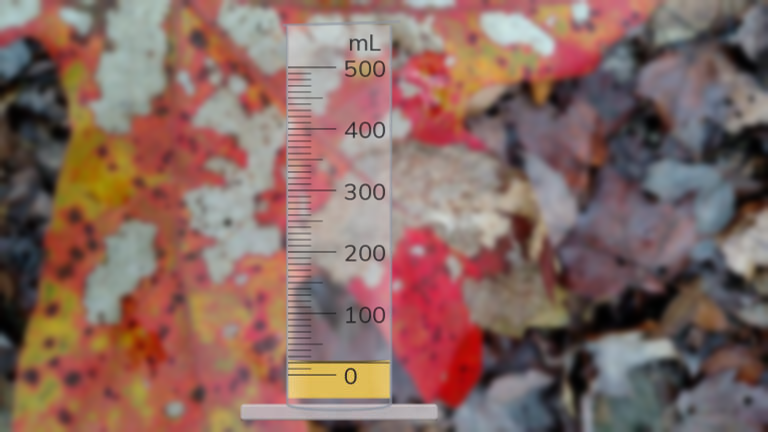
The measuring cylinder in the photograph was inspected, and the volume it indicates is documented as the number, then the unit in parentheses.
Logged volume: 20 (mL)
